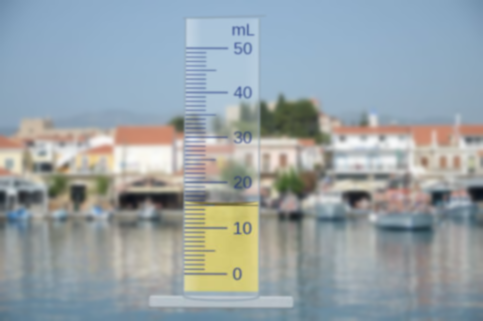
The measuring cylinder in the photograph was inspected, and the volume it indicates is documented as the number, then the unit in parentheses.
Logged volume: 15 (mL)
